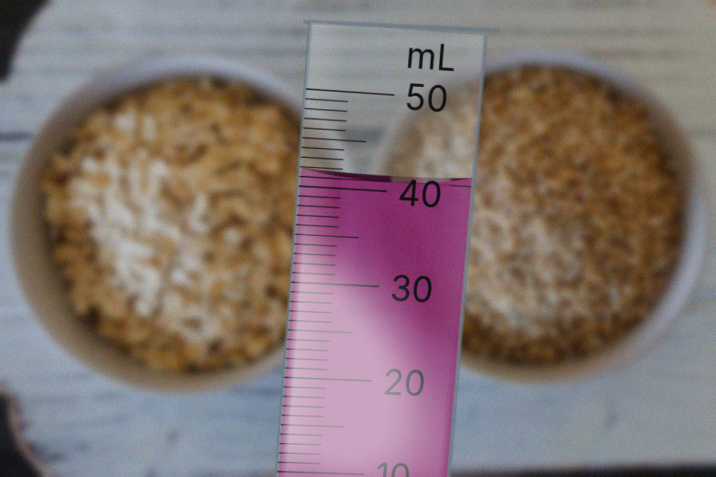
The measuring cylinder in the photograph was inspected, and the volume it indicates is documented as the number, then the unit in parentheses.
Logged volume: 41 (mL)
